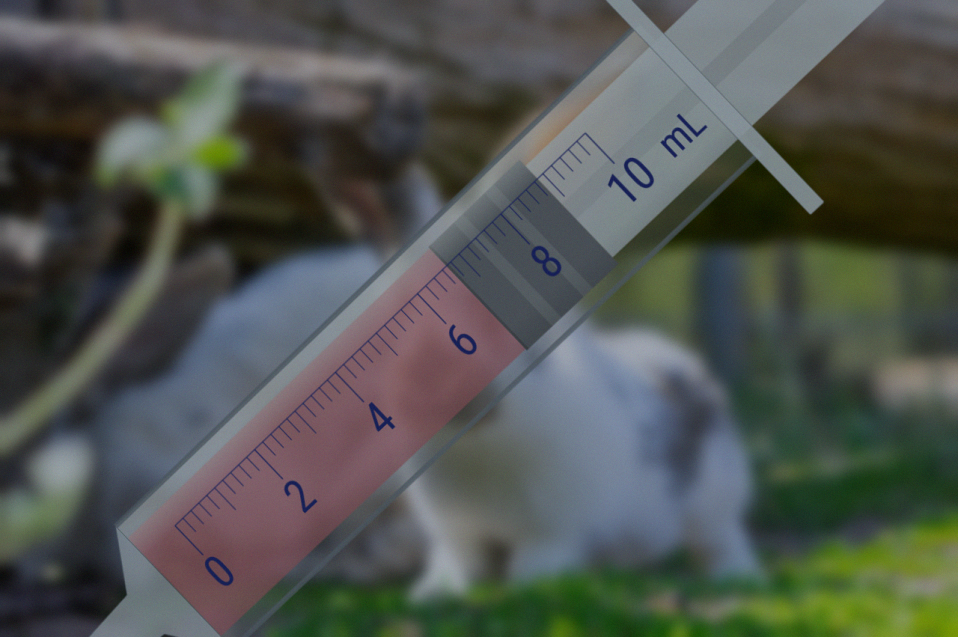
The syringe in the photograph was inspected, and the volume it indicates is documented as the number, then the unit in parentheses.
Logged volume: 6.7 (mL)
